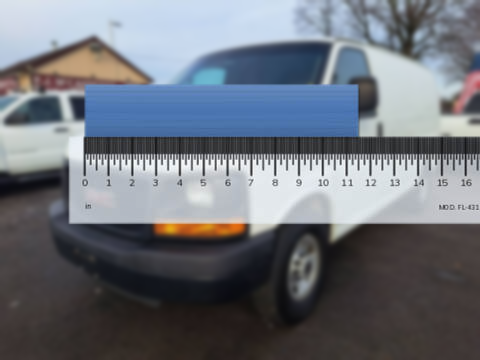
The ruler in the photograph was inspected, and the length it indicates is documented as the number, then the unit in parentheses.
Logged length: 11.5 (in)
